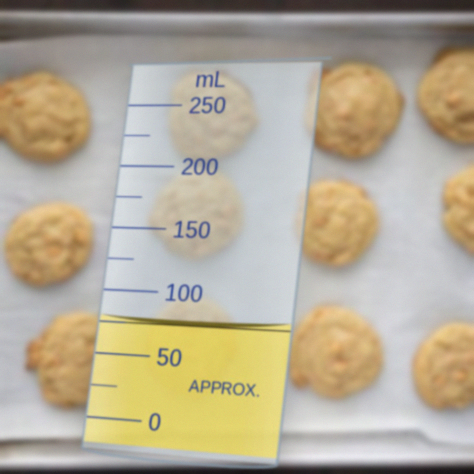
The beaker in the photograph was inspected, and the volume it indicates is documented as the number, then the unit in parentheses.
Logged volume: 75 (mL)
